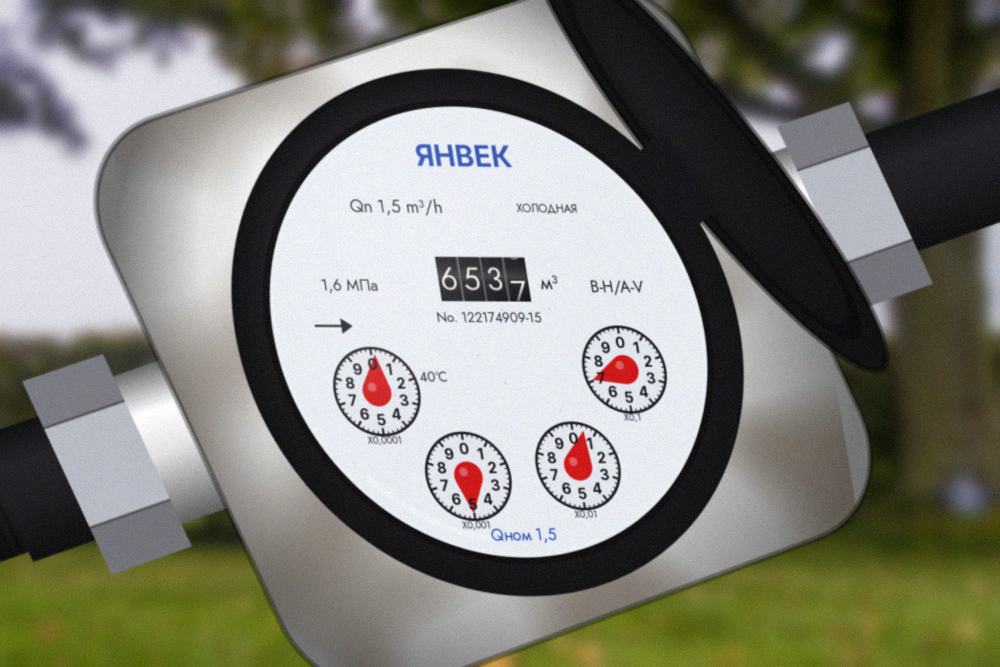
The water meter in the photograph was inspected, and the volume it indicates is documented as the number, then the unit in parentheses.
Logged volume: 6536.7050 (m³)
